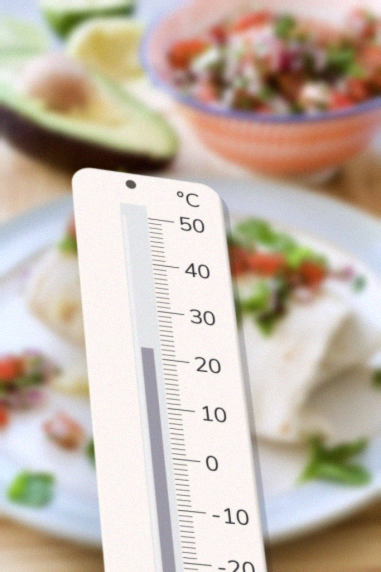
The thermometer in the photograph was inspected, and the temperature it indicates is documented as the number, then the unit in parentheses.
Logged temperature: 22 (°C)
